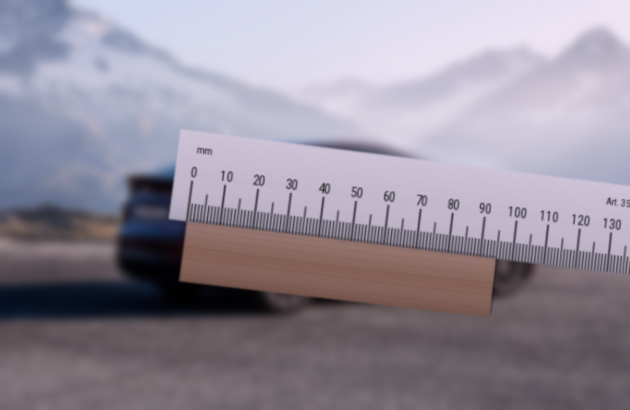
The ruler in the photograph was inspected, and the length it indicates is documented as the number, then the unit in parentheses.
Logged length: 95 (mm)
